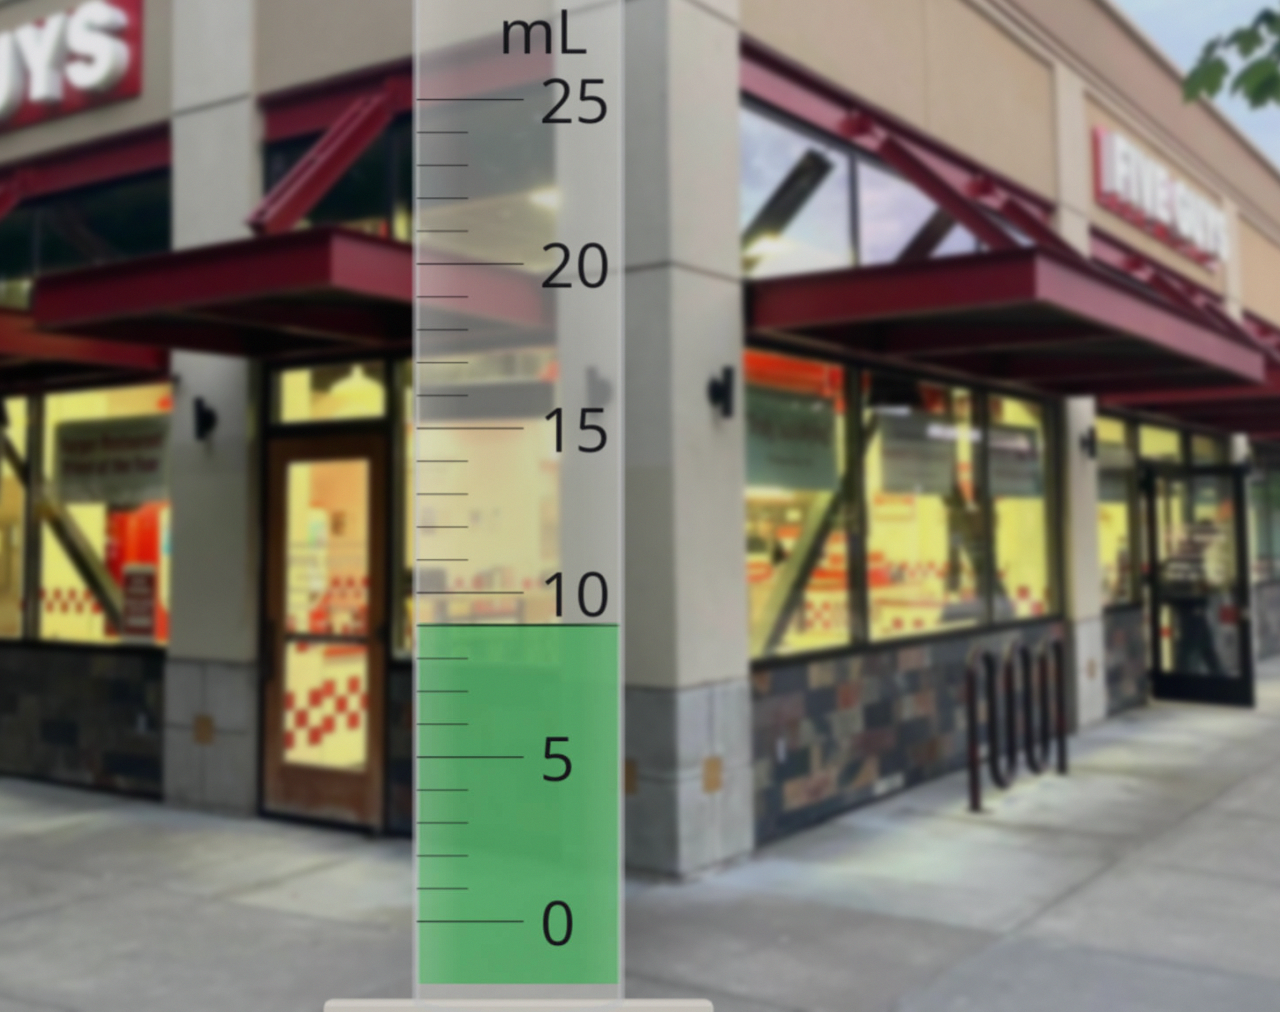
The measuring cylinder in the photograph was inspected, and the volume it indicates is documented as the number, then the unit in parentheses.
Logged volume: 9 (mL)
